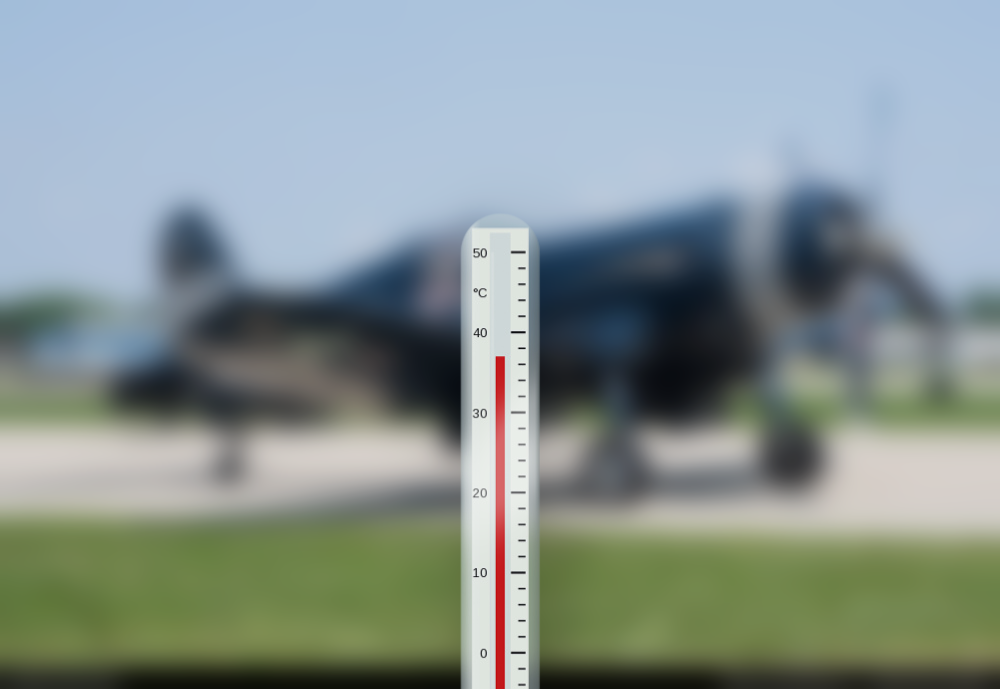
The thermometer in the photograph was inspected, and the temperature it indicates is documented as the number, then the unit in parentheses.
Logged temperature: 37 (°C)
